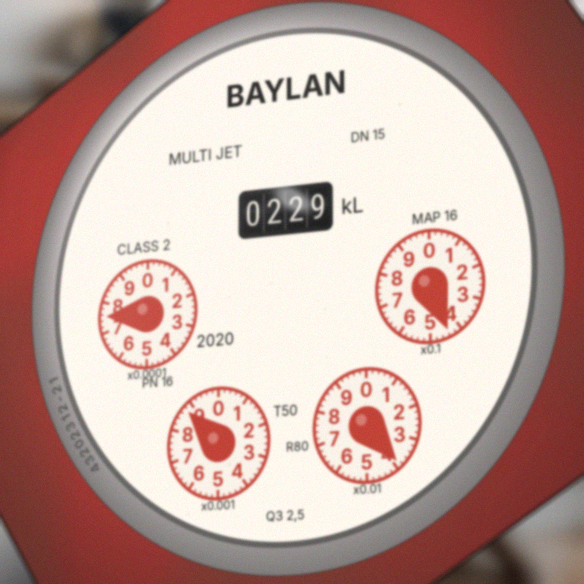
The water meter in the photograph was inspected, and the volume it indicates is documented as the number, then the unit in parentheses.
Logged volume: 229.4387 (kL)
